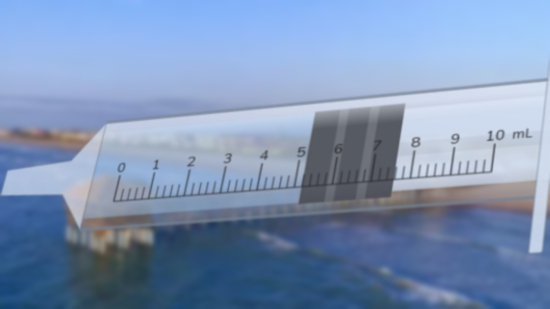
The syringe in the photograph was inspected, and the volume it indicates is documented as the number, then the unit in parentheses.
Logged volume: 5.2 (mL)
